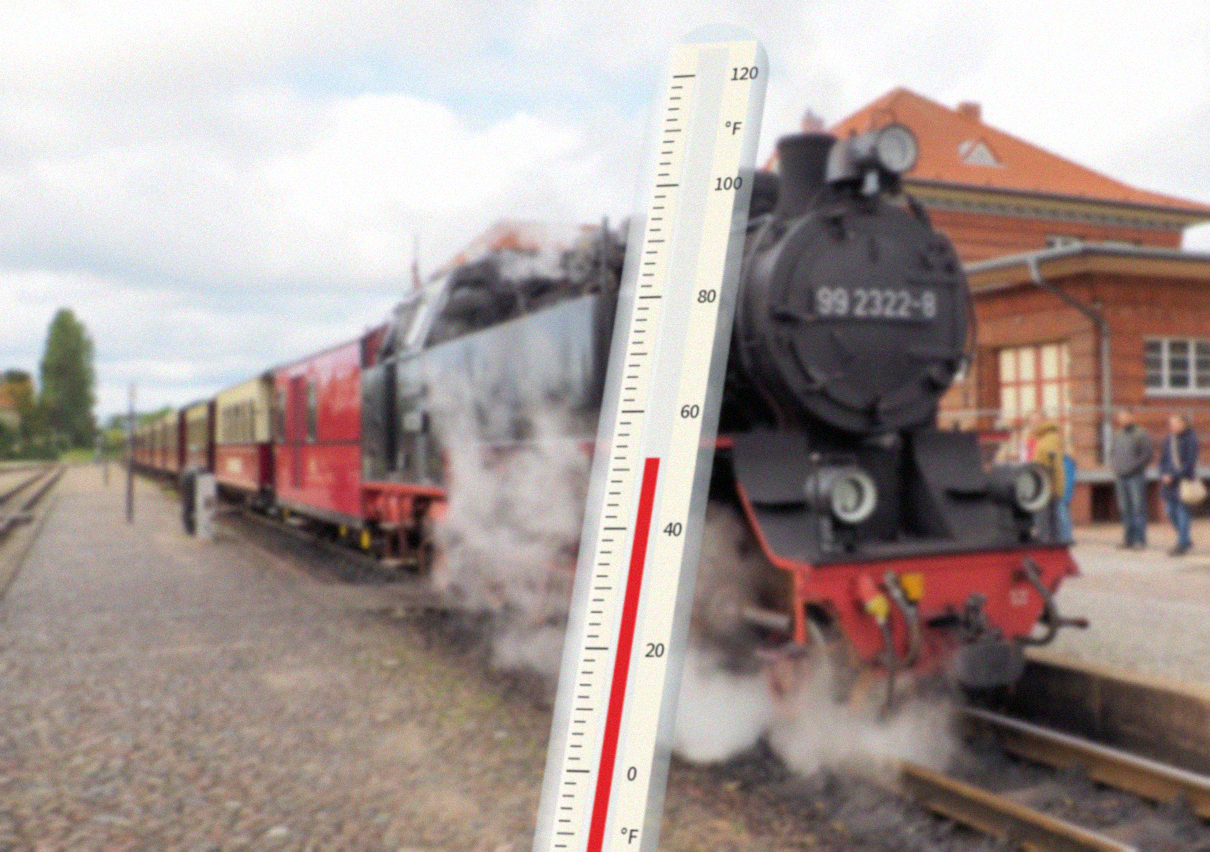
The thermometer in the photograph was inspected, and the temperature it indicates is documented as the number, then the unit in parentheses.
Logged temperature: 52 (°F)
